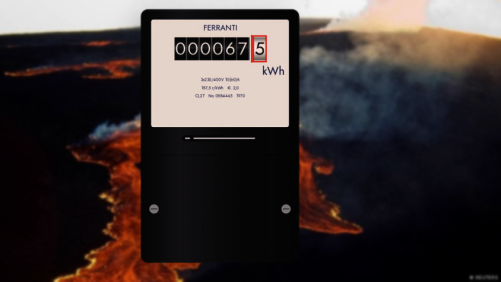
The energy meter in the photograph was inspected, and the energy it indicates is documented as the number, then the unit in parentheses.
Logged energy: 67.5 (kWh)
